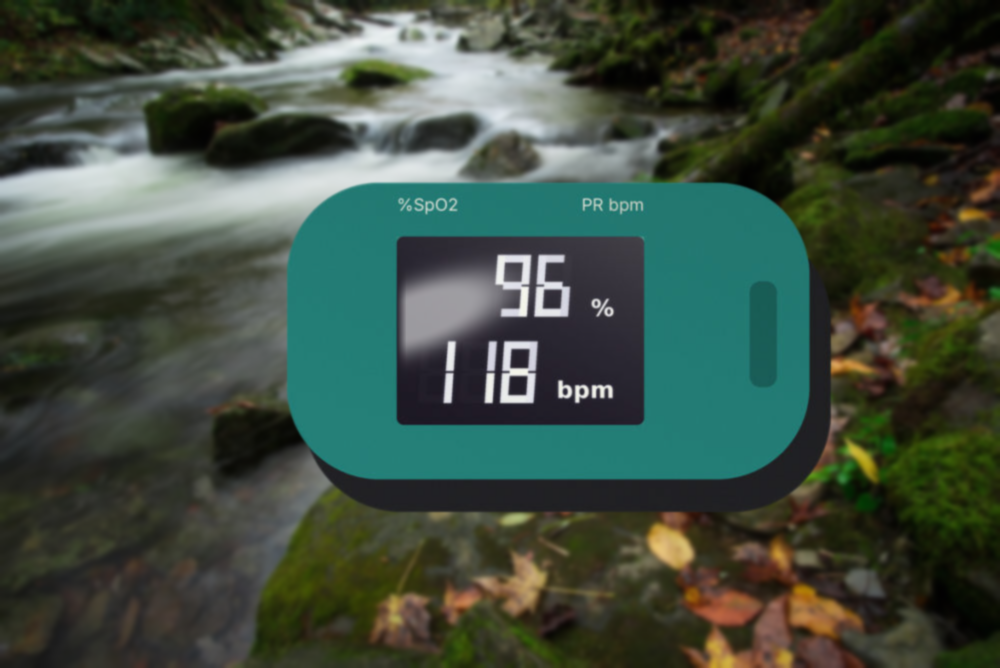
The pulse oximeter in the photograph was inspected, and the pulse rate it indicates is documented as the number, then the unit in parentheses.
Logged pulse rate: 118 (bpm)
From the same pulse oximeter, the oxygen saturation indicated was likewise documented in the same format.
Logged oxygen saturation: 96 (%)
